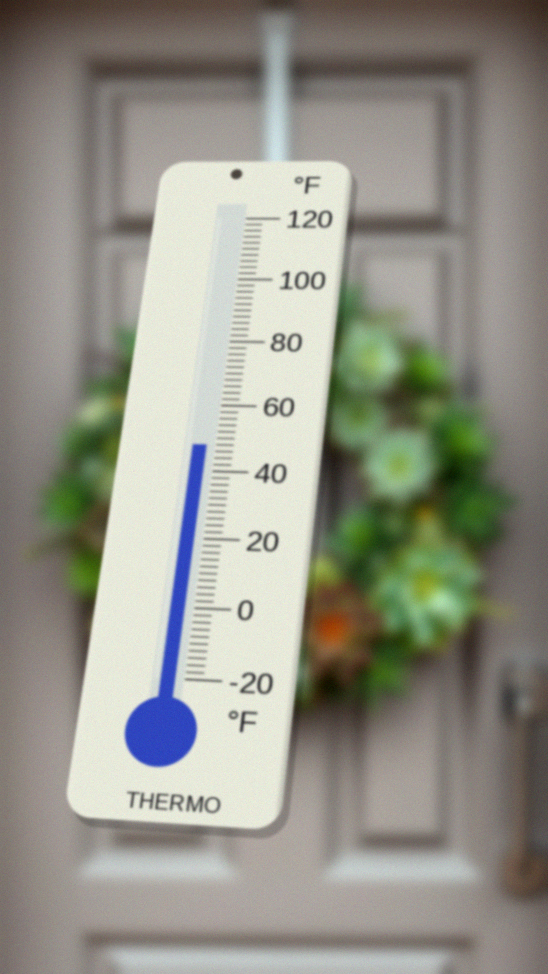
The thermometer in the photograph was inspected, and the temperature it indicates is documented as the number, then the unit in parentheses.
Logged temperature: 48 (°F)
